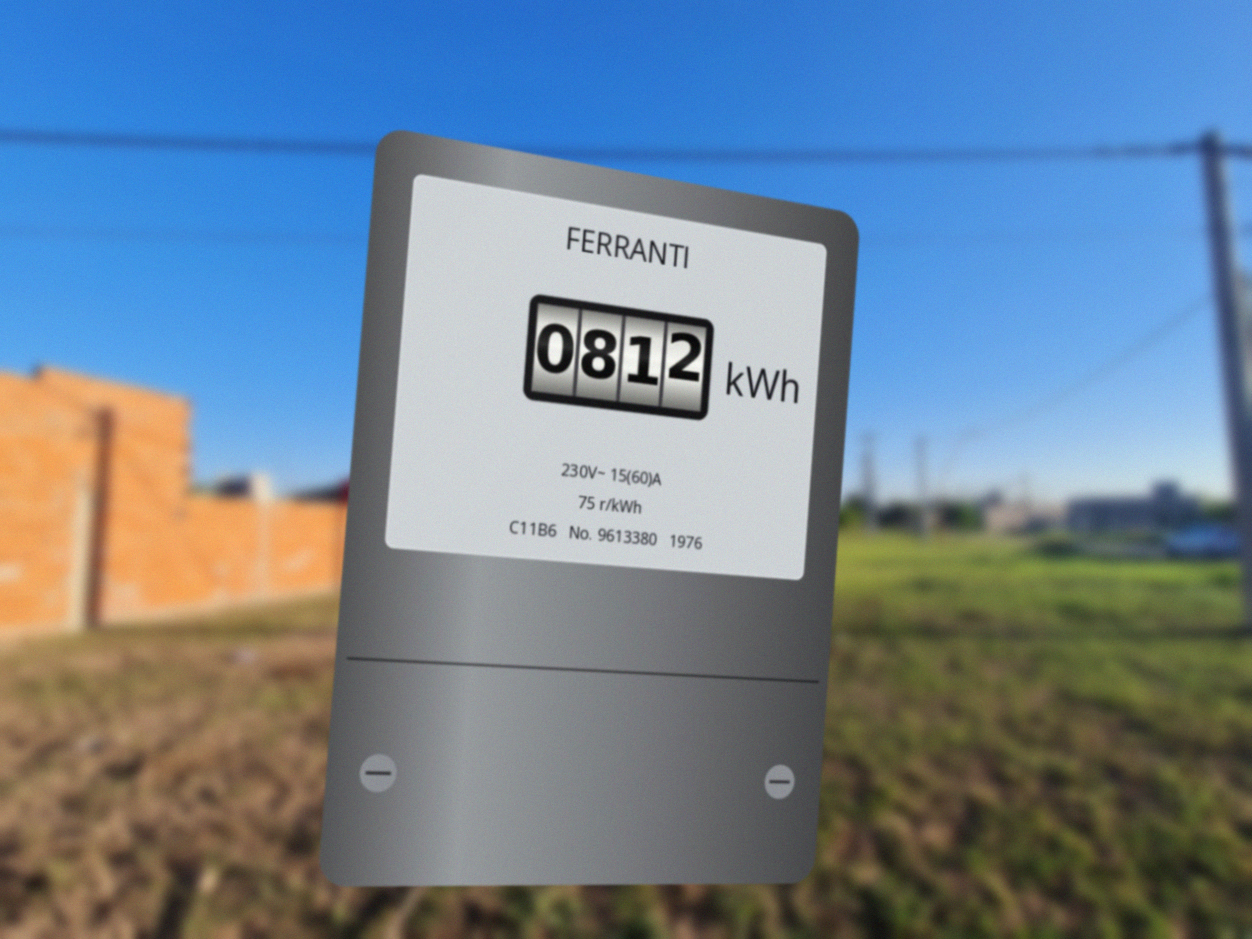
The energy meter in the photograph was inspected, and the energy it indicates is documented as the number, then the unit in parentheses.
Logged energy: 812 (kWh)
